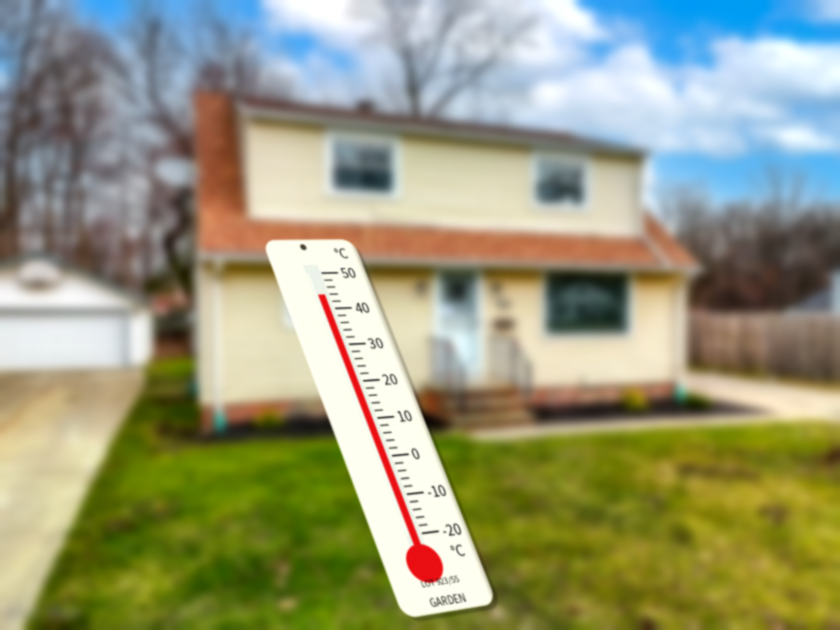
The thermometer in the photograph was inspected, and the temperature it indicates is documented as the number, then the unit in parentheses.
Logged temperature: 44 (°C)
